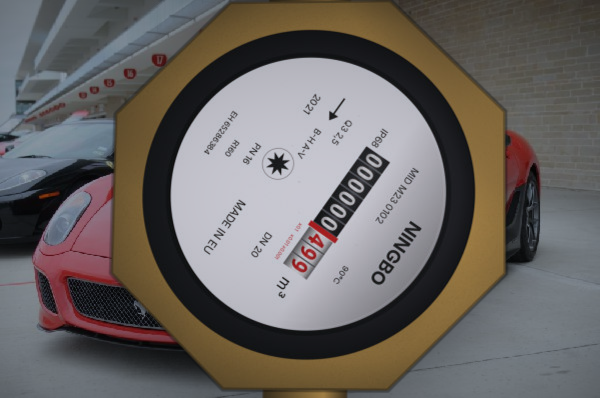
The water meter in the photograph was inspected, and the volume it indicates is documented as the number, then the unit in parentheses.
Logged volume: 0.499 (m³)
